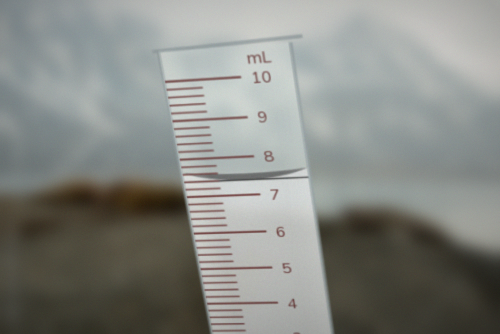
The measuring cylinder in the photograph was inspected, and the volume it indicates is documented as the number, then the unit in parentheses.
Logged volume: 7.4 (mL)
